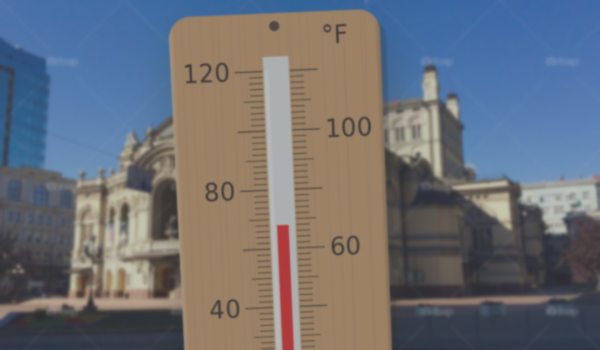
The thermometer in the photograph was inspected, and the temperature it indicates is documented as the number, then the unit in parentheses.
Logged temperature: 68 (°F)
